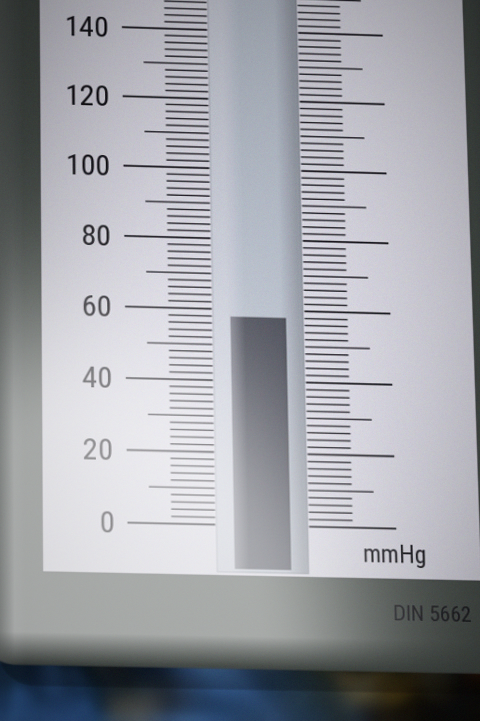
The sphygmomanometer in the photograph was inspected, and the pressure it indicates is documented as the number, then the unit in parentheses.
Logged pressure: 58 (mmHg)
